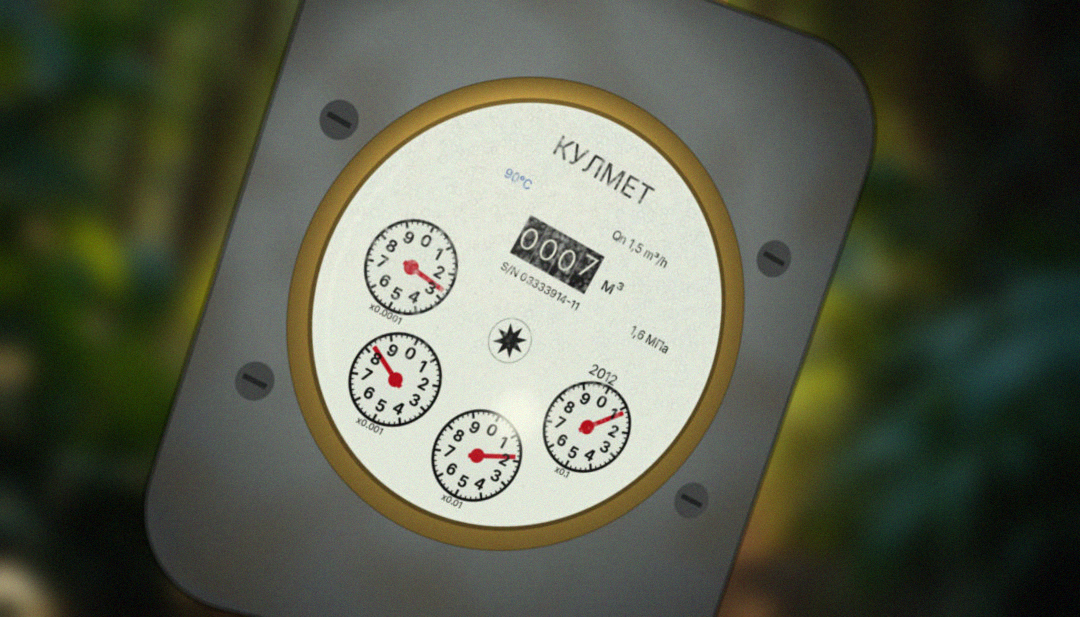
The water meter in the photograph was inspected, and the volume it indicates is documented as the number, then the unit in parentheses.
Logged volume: 7.1182 (m³)
